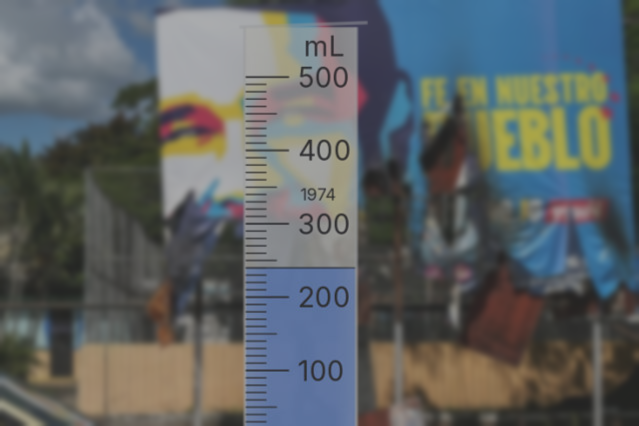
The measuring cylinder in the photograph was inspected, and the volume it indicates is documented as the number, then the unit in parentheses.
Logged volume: 240 (mL)
